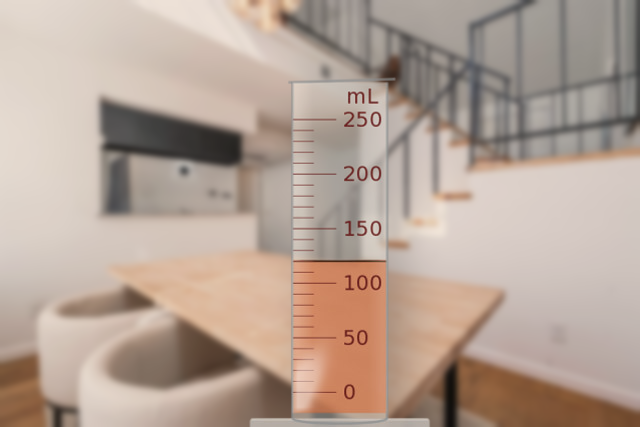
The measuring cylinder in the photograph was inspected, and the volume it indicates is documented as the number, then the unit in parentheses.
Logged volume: 120 (mL)
